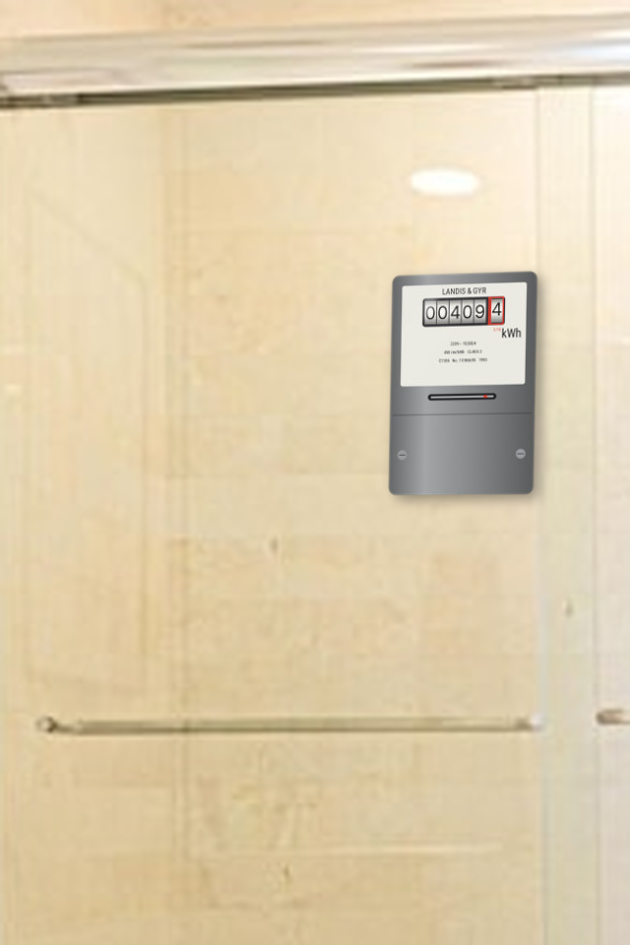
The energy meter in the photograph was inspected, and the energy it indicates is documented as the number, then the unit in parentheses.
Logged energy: 409.4 (kWh)
